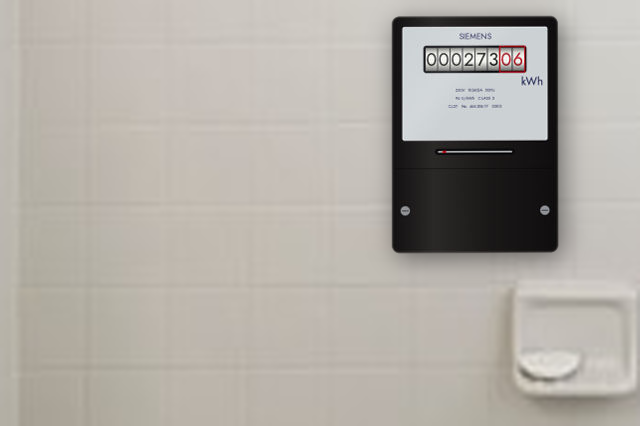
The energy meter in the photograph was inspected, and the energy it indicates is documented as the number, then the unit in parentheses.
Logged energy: 273.06 (kWh)
